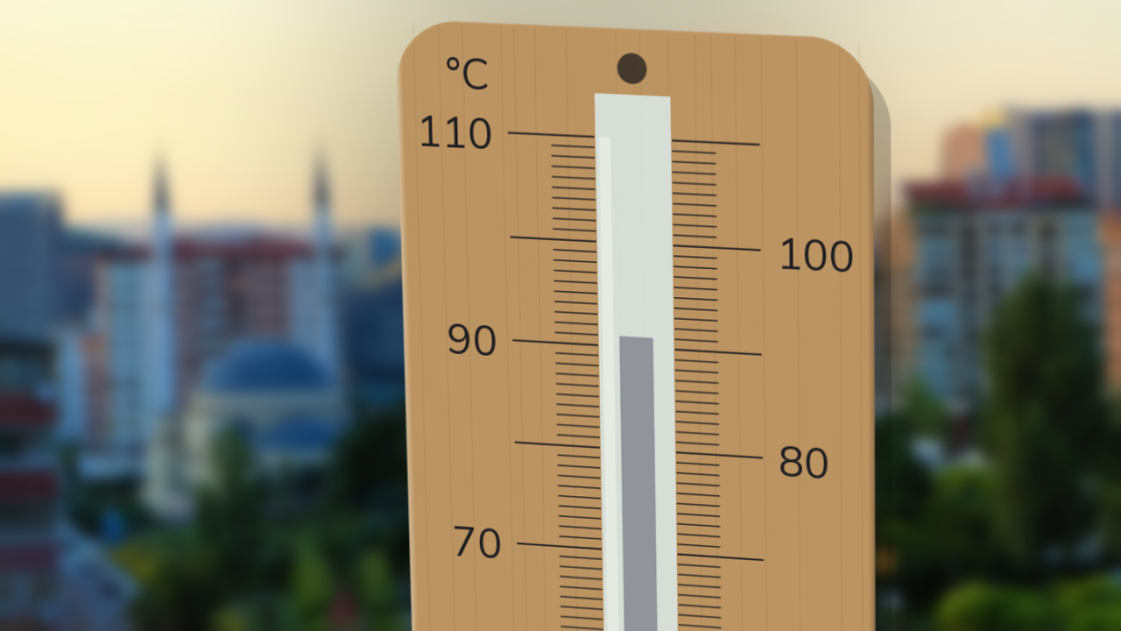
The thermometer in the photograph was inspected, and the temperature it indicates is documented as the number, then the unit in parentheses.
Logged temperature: 91 (°C)
